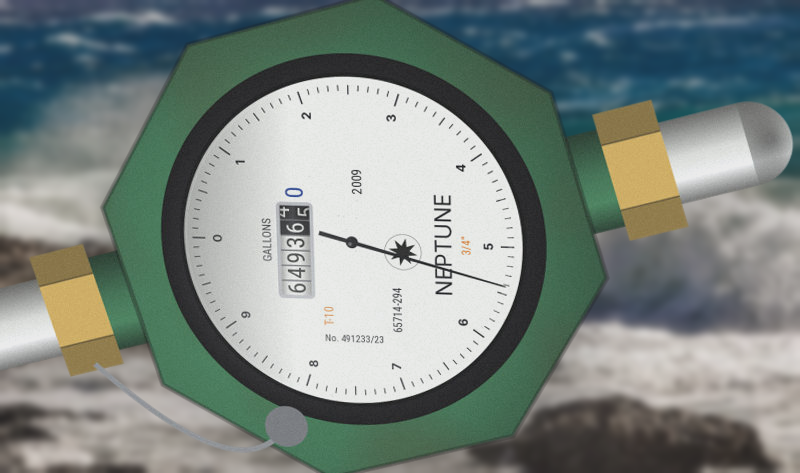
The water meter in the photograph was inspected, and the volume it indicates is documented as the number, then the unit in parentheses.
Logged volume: 6493645.4 (gal)
